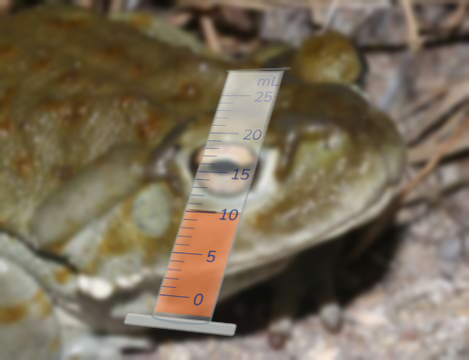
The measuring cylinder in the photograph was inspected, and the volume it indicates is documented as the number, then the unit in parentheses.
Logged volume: 10 (mL)
